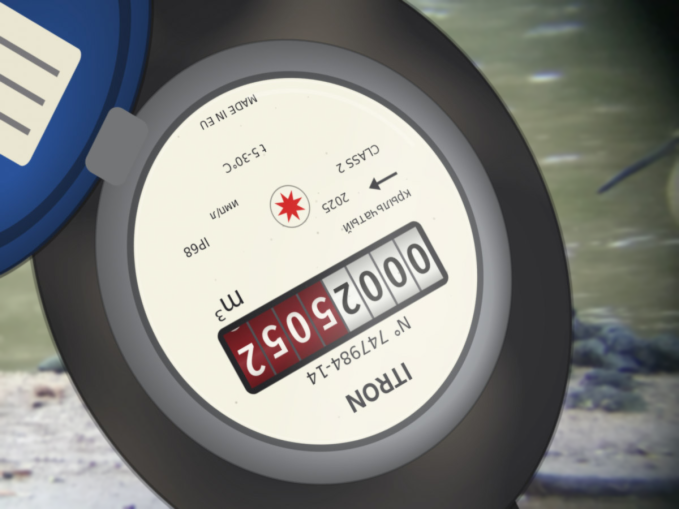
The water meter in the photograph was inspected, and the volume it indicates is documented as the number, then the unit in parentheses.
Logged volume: 2.5052 (m³)
